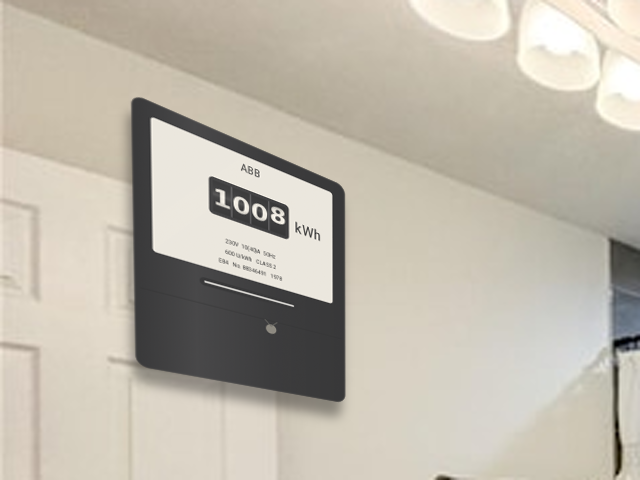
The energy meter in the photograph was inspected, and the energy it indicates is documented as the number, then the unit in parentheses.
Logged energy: 1008 (kWh)
